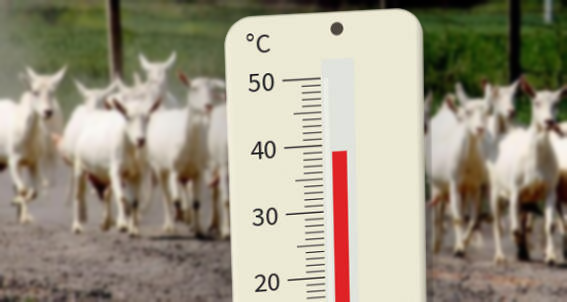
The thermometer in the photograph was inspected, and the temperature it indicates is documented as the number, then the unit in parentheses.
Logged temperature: 39 (°C)
